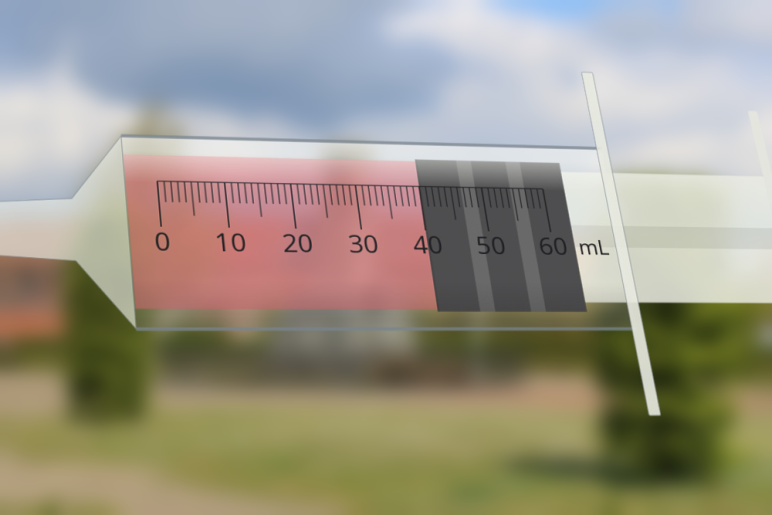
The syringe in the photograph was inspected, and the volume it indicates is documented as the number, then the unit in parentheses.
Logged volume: 40 (mL)
